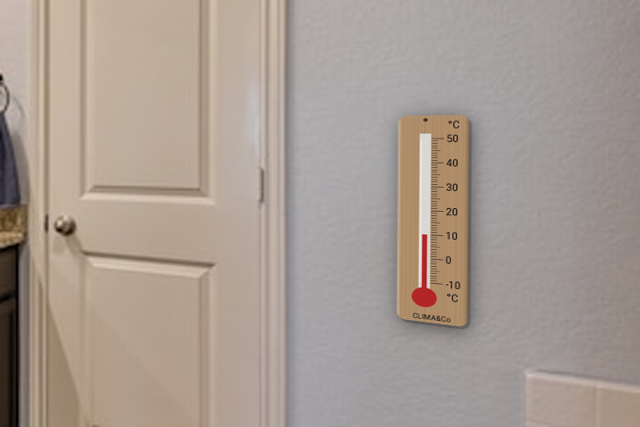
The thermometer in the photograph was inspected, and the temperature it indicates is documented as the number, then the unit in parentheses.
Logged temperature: 10 (°C)
